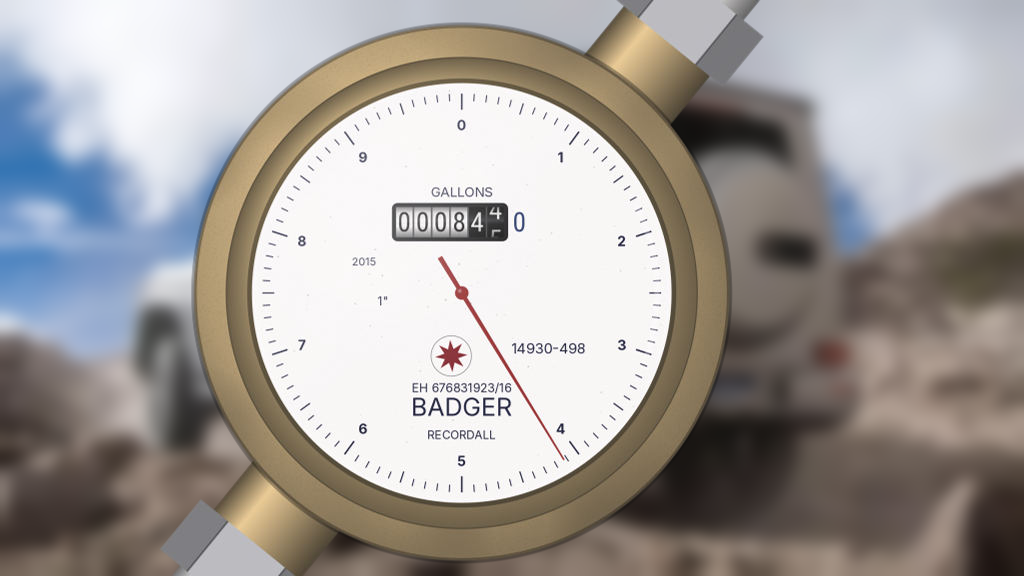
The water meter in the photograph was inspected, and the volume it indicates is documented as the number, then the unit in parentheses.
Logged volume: 8444.1 (gal)
